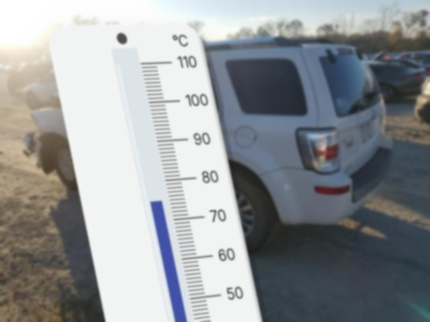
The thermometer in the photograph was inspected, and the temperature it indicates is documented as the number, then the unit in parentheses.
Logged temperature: 75 (°C)
